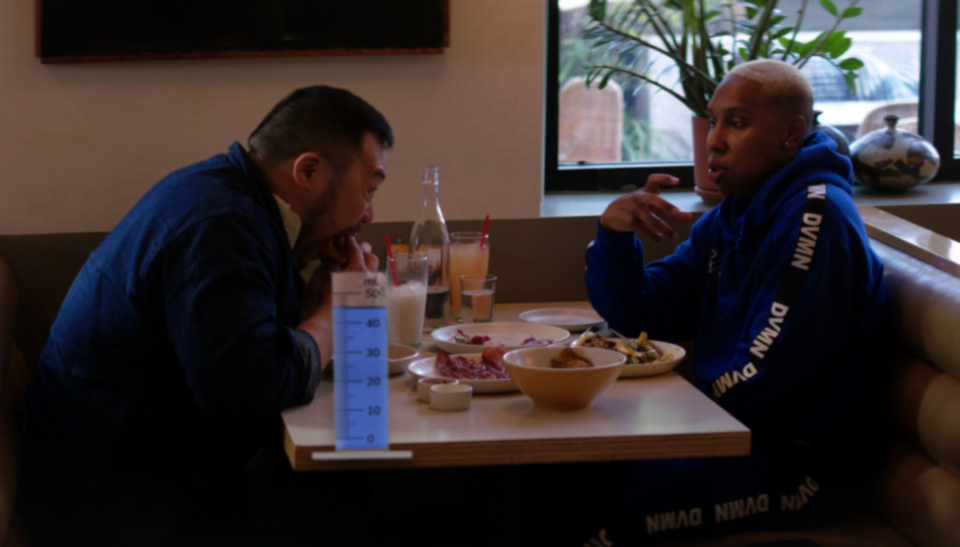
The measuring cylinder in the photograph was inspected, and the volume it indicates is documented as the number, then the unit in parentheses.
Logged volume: 45 (mL)
